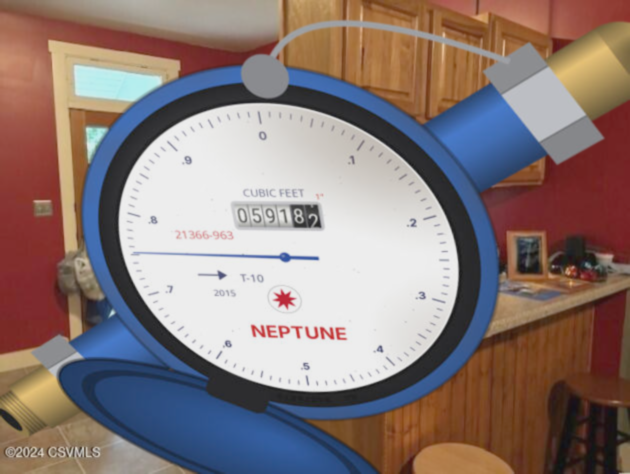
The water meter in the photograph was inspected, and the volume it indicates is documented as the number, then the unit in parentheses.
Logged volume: 59181.75 (ft³)
